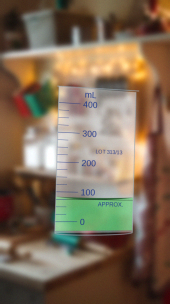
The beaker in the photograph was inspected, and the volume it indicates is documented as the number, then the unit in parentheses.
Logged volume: 75 (mL)
